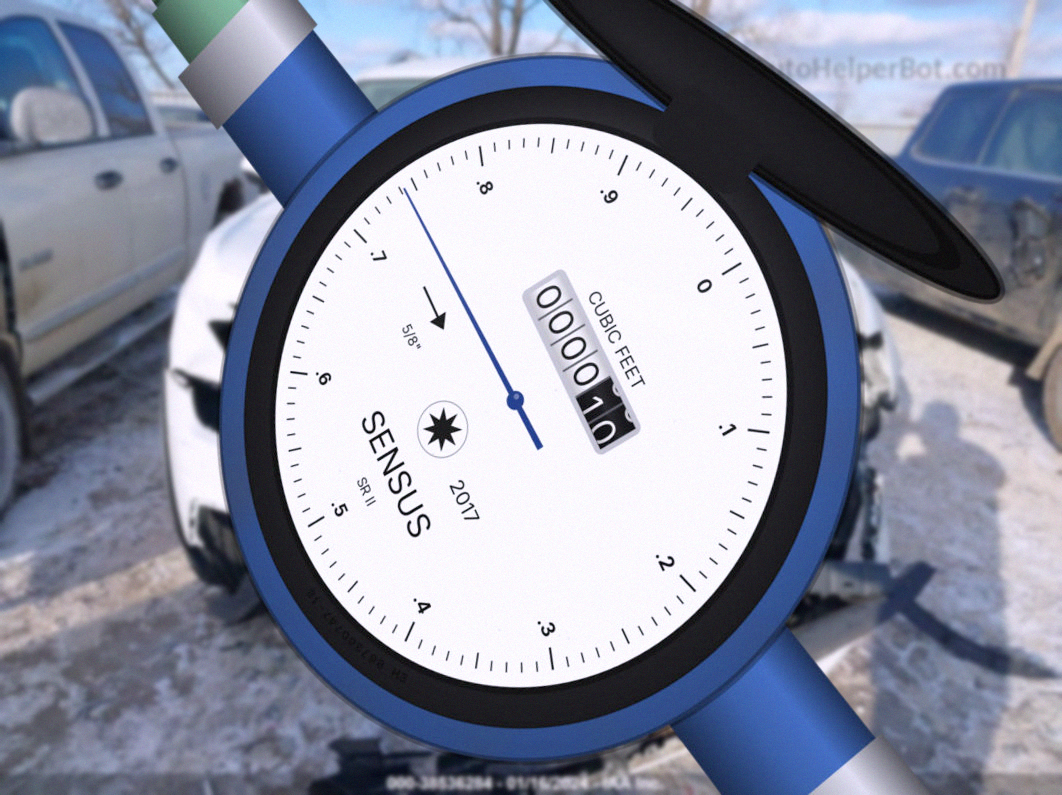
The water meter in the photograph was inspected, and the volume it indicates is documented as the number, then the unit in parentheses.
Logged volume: 9.74 (ft³)
